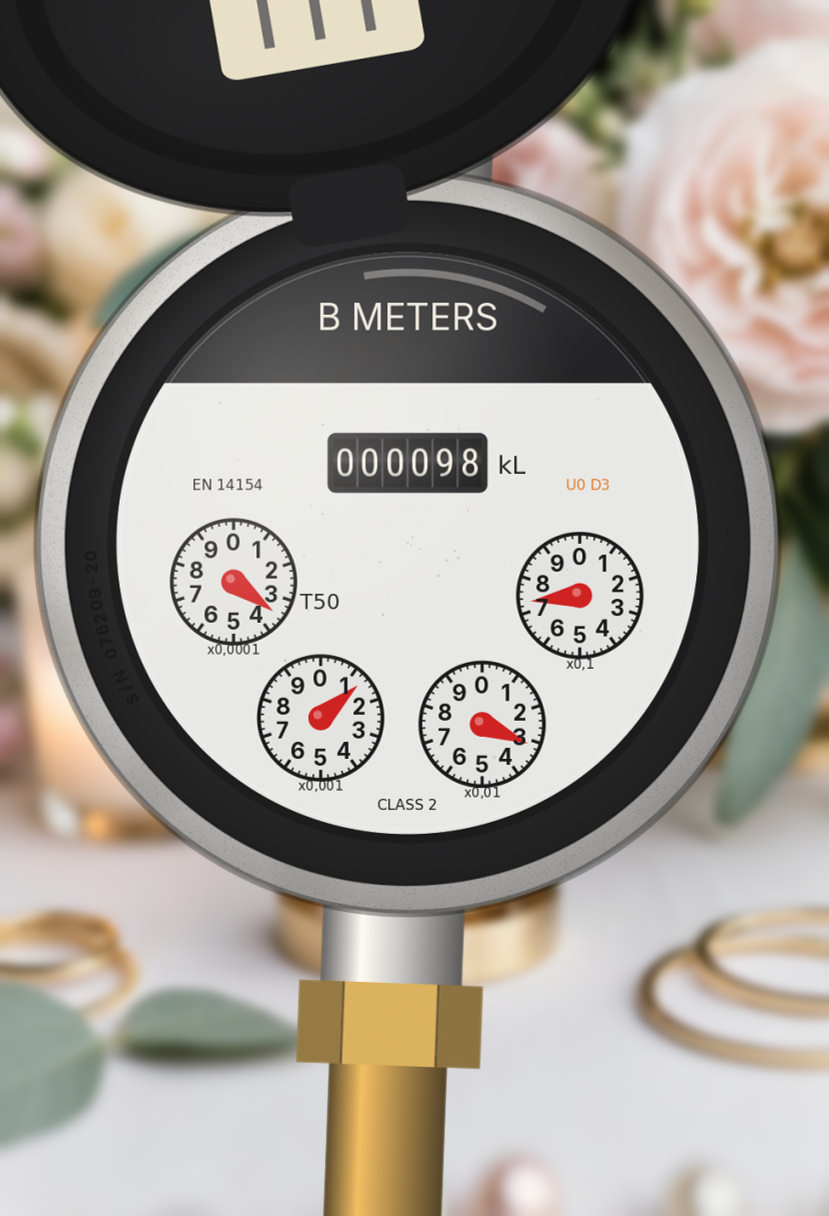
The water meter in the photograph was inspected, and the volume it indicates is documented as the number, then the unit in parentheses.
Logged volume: 98.7313 (kL)
